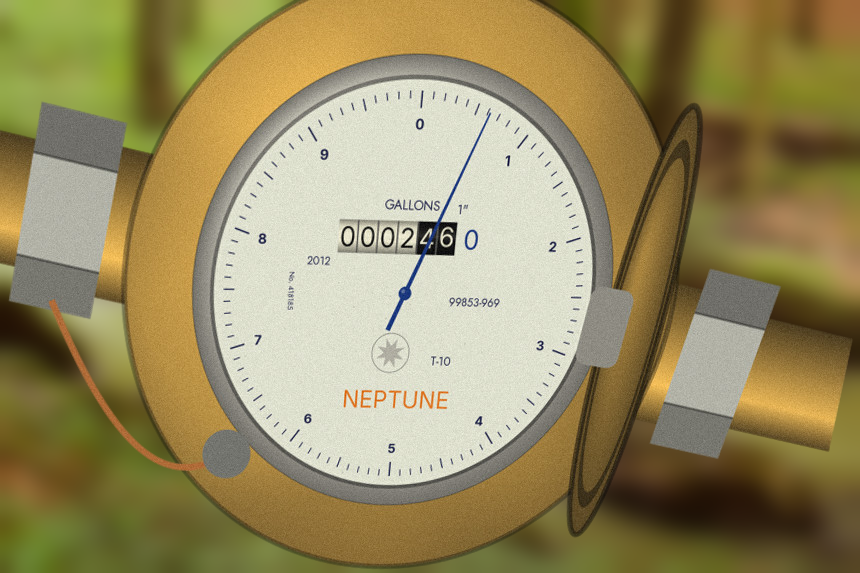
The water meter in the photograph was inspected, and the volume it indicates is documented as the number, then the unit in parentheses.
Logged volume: 2460.6 (gal)
